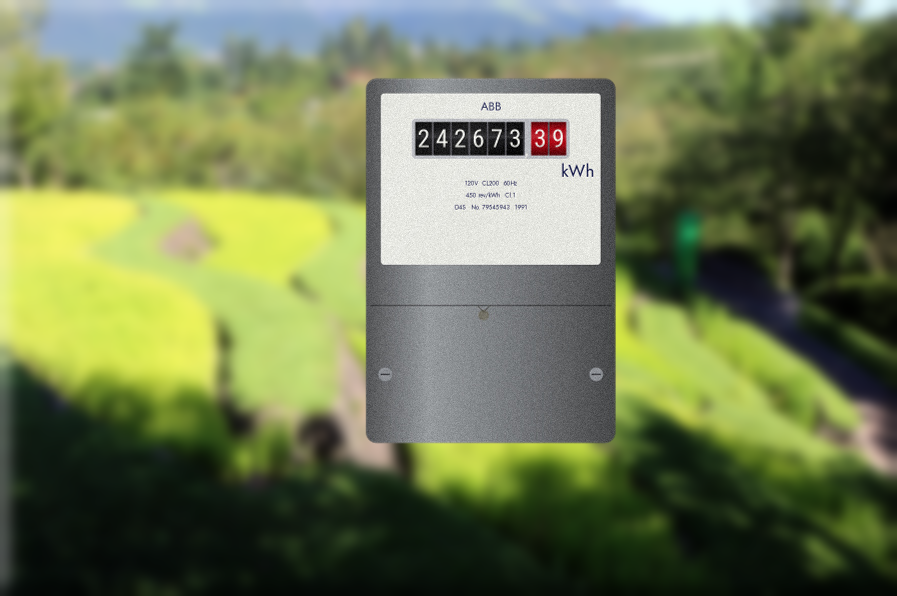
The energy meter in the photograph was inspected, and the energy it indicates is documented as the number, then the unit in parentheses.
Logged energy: 242673.39 (kWh)
